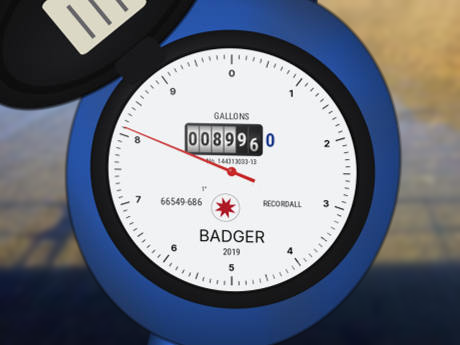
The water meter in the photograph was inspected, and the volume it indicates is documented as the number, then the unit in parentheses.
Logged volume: 89958.1 (gal)
